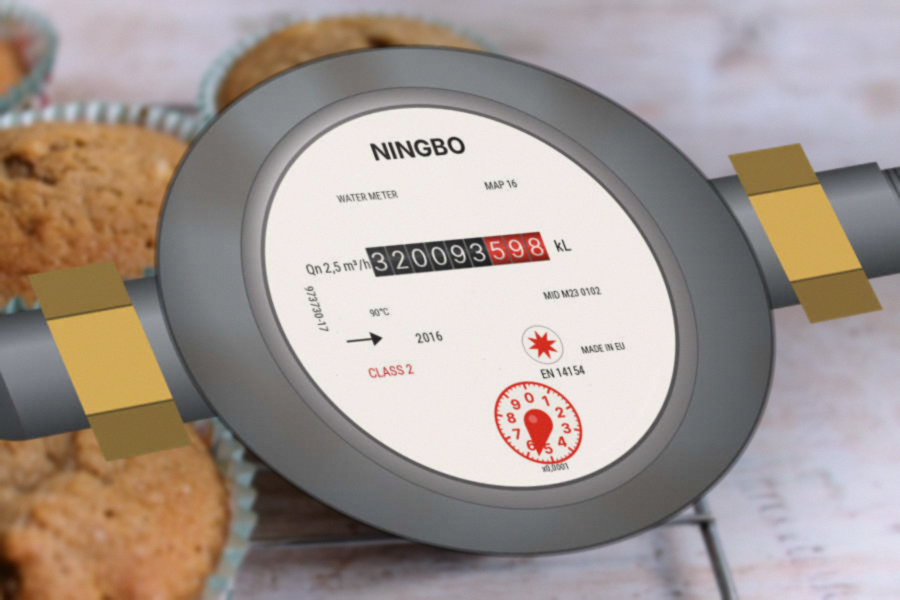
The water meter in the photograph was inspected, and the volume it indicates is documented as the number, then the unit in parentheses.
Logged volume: 320093.5985 (kL)
